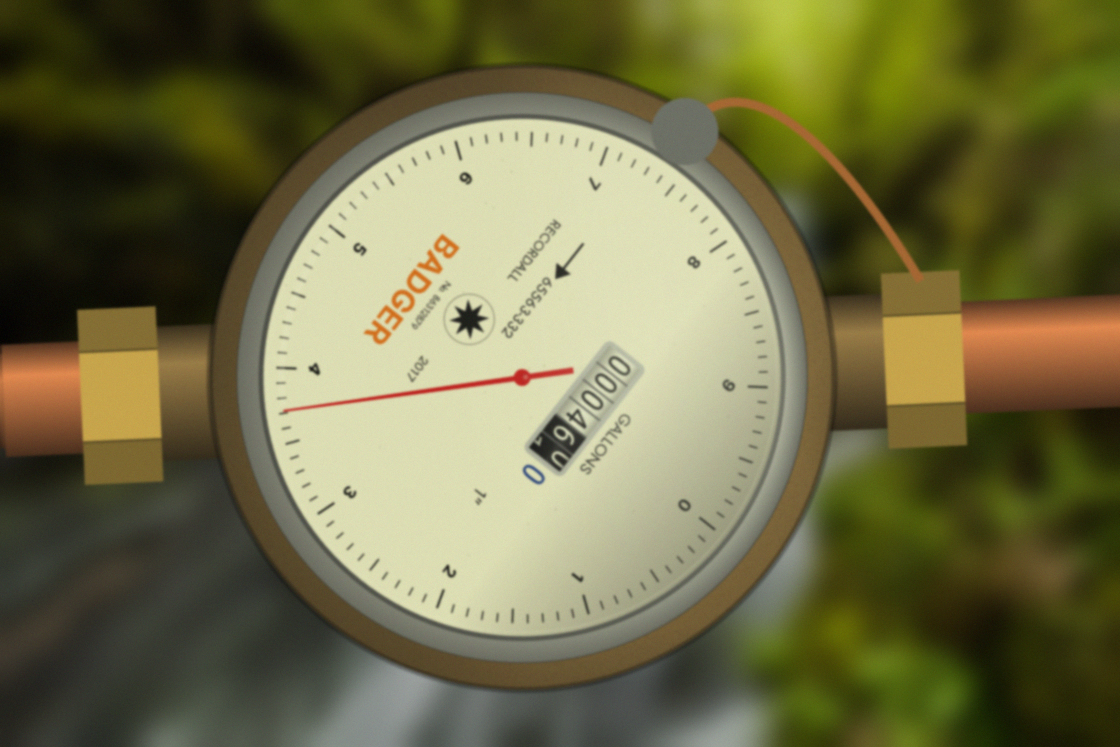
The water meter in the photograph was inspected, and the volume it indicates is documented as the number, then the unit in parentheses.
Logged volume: 4603.7 (gal)
